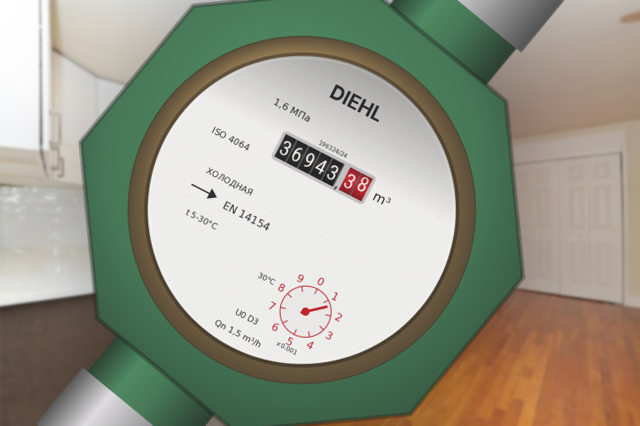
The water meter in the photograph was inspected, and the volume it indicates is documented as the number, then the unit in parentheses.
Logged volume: 36943.381 (m³)
